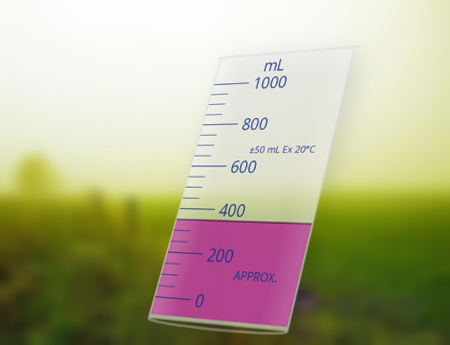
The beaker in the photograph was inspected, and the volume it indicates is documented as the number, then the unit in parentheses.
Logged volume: 350 (mL)
